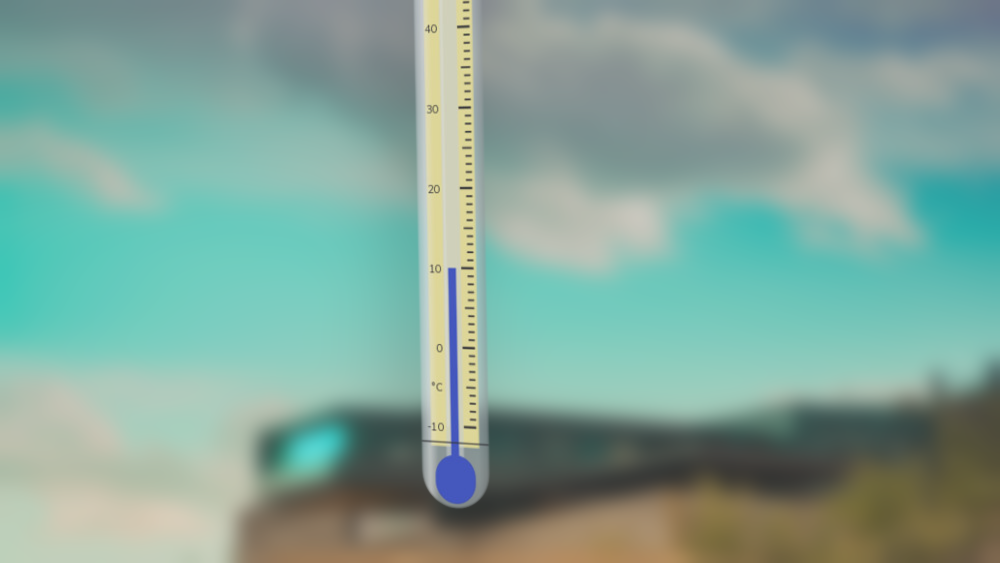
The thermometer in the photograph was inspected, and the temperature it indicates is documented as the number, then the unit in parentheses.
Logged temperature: 10 (°C)
